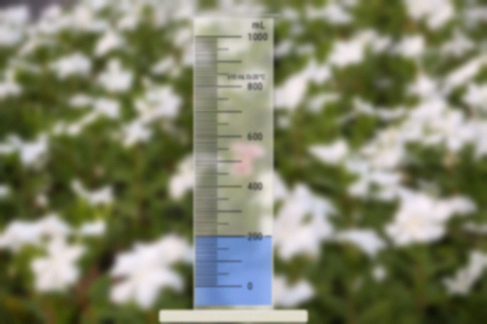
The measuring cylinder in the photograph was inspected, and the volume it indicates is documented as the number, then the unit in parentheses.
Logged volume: 200 (mL)
